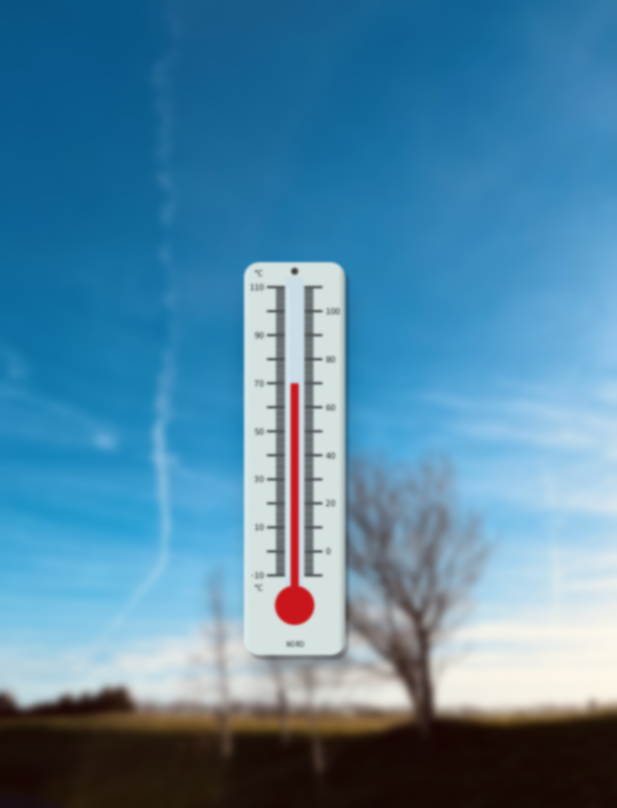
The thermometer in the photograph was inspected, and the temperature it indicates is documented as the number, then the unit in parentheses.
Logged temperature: 70 (°C)
